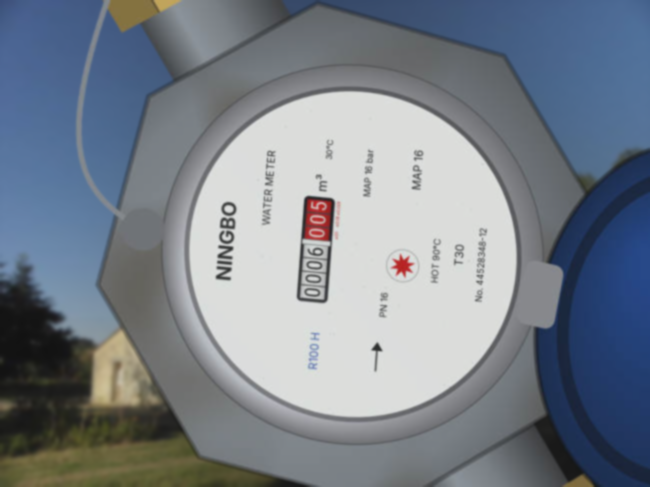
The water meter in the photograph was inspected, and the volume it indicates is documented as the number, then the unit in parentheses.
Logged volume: 6.005 (m³)
